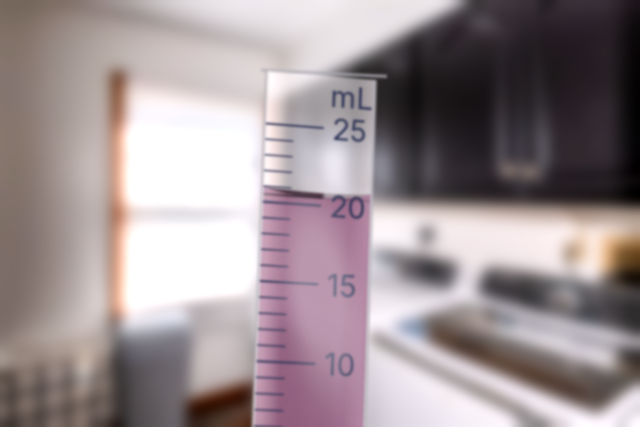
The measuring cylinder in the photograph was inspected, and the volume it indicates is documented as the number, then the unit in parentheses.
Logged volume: 20.5 (mL)
